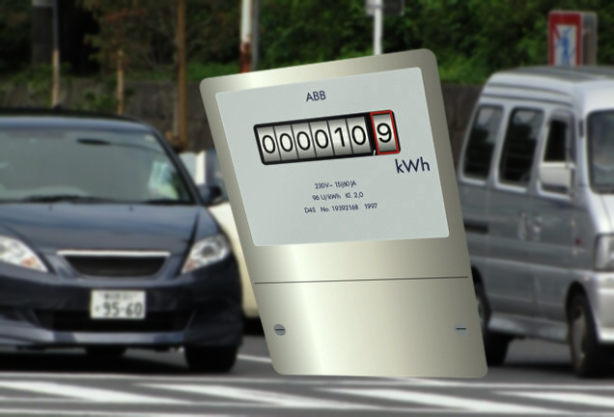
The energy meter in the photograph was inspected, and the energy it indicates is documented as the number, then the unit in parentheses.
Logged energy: 10.9 (kWh)
